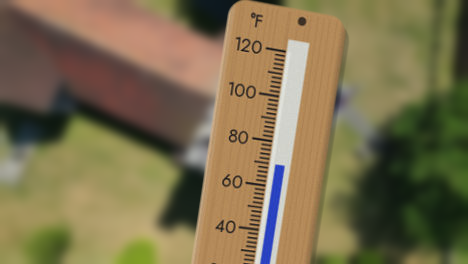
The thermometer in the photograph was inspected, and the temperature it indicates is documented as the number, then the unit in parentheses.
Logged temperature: 70 (°F)
